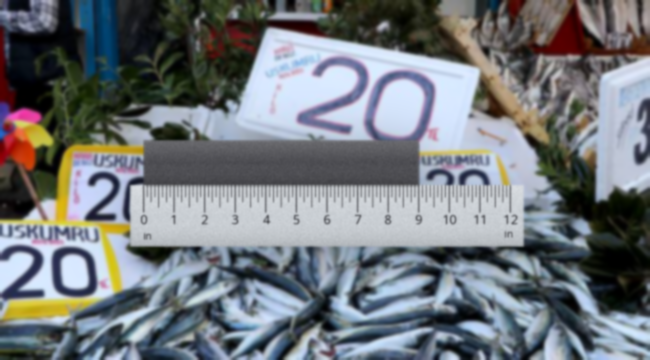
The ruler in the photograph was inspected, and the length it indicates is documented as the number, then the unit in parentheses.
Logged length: 9 (in)
